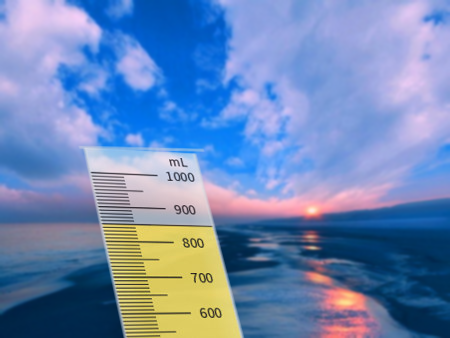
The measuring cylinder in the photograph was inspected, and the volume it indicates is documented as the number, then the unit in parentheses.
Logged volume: 850 (mL)
